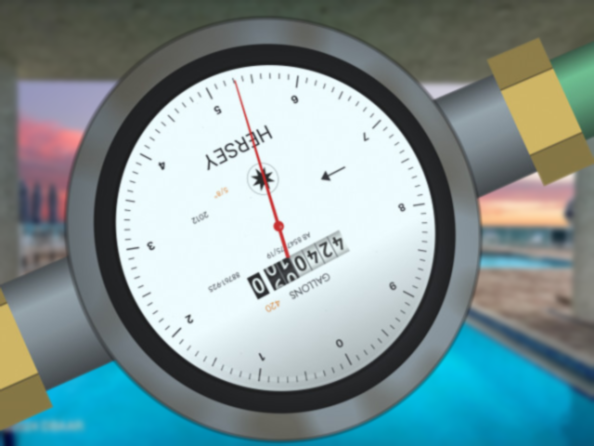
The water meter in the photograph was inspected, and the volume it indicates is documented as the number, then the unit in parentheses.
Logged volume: 4240095.3 (gal)
